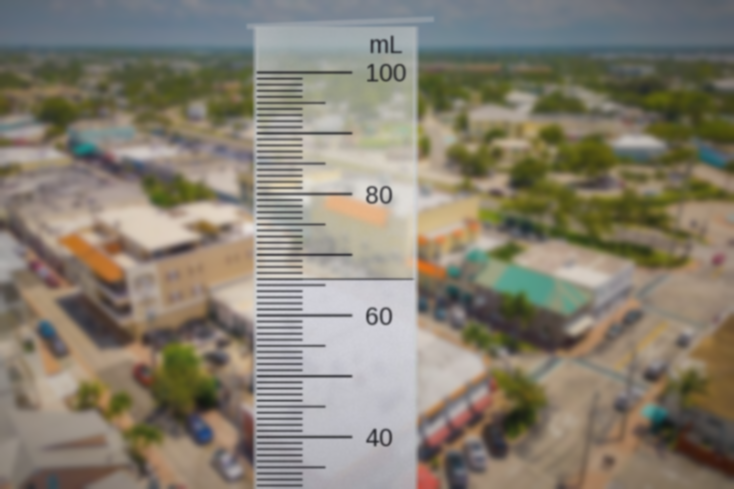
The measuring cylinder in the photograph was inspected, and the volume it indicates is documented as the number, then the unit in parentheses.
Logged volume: 66 (mL)
